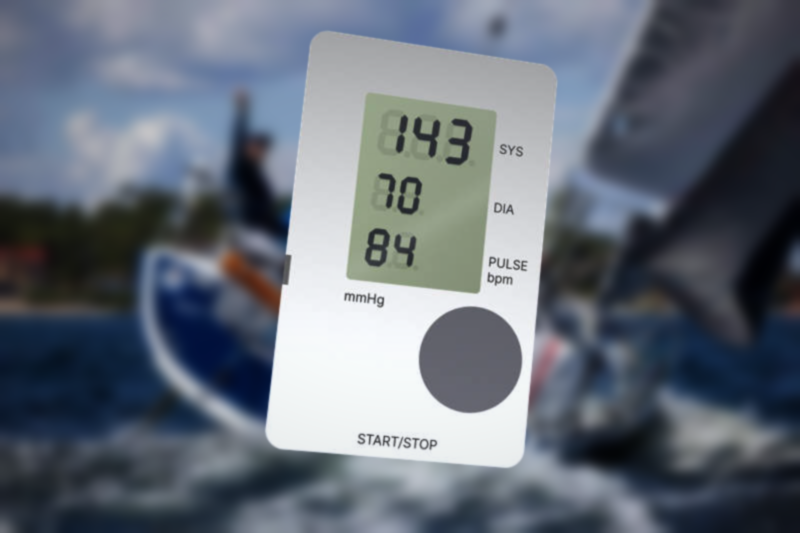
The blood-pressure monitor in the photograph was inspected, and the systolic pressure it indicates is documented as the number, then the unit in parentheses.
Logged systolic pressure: 143 (mmHg)
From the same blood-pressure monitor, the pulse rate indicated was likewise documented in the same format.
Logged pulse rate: 84 (bpm)
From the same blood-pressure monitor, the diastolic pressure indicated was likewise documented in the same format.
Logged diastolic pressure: 70 (mmHg)
